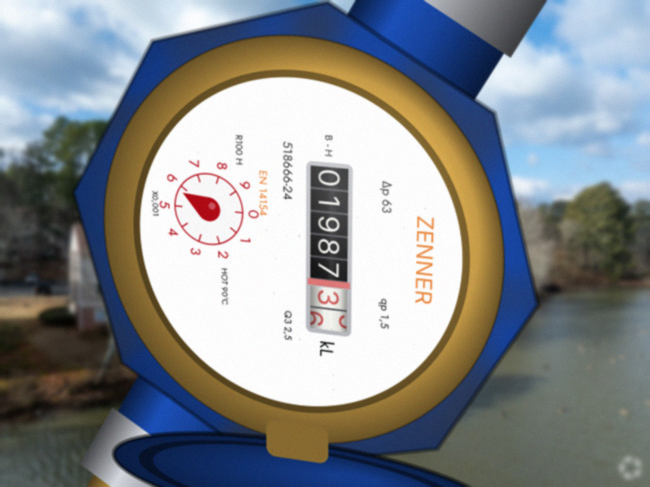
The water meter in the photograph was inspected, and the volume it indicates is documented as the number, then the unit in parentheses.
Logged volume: 1987.355 (kL)
